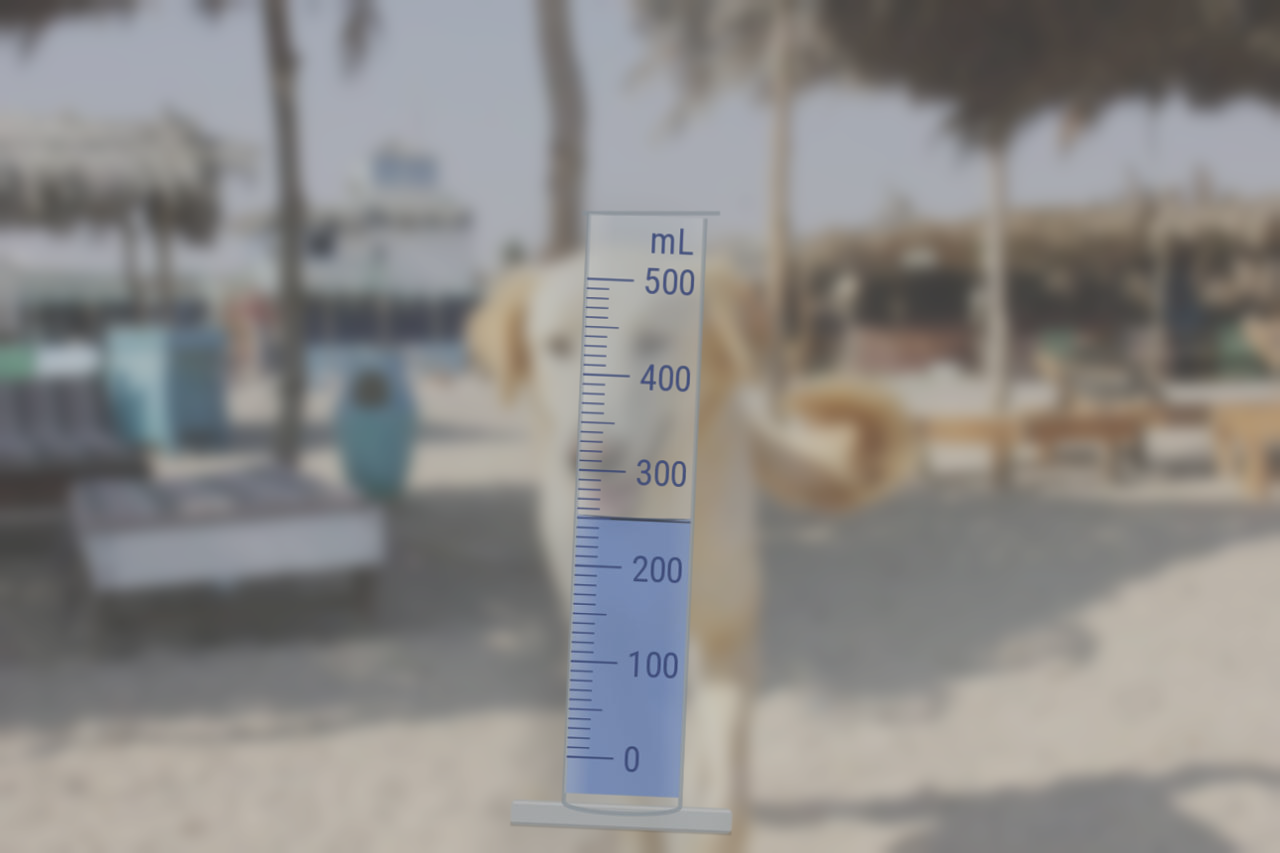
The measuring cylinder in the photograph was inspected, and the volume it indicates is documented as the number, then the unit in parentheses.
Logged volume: 250 (mL)
